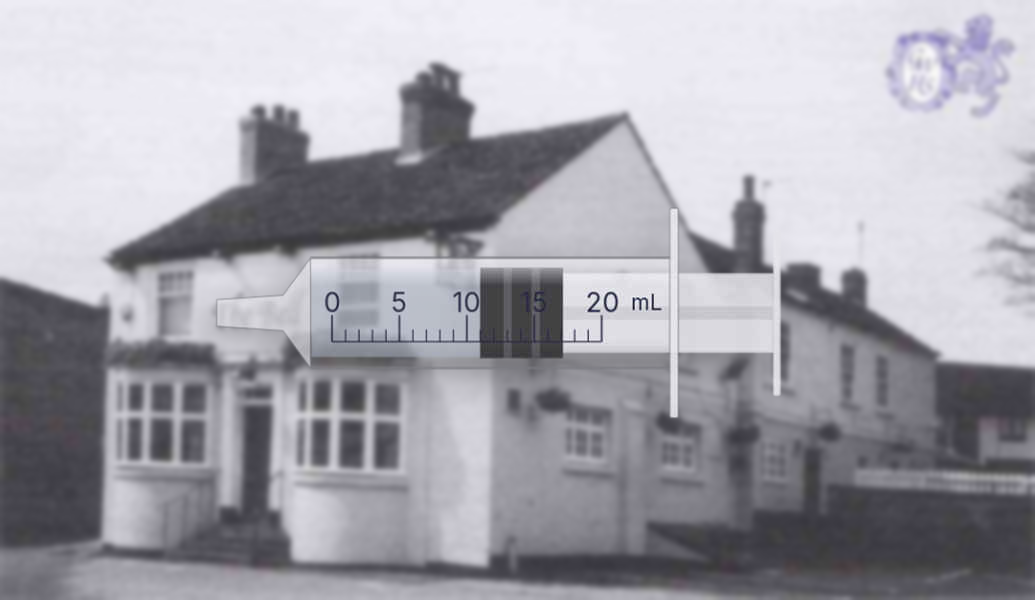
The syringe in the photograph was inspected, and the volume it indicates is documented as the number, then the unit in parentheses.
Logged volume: 11 (mL)
